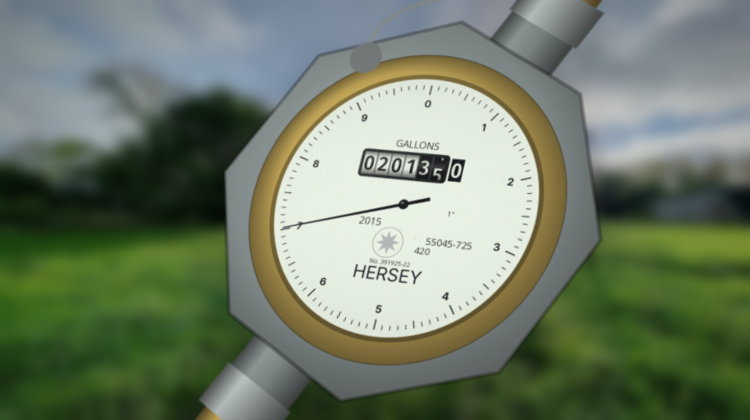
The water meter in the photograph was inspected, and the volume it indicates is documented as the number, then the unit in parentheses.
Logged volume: 201347.0 (gal)
